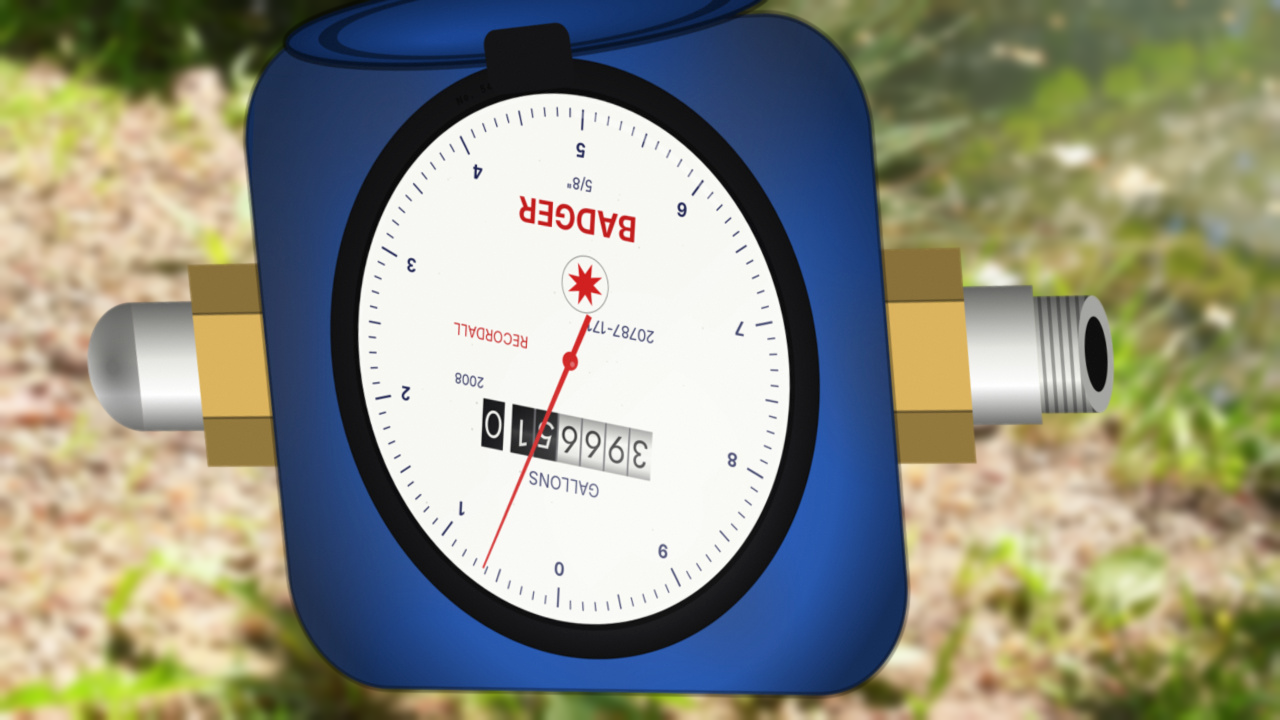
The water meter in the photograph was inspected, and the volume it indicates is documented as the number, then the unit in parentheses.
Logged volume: 3966510.6 (gal)
